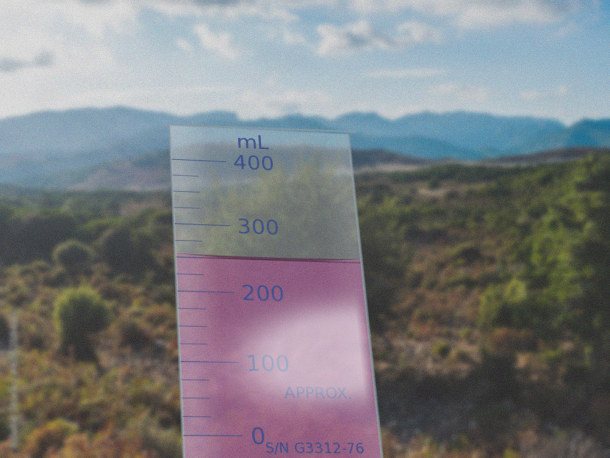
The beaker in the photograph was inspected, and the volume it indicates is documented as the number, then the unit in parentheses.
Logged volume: 250 (mL)
